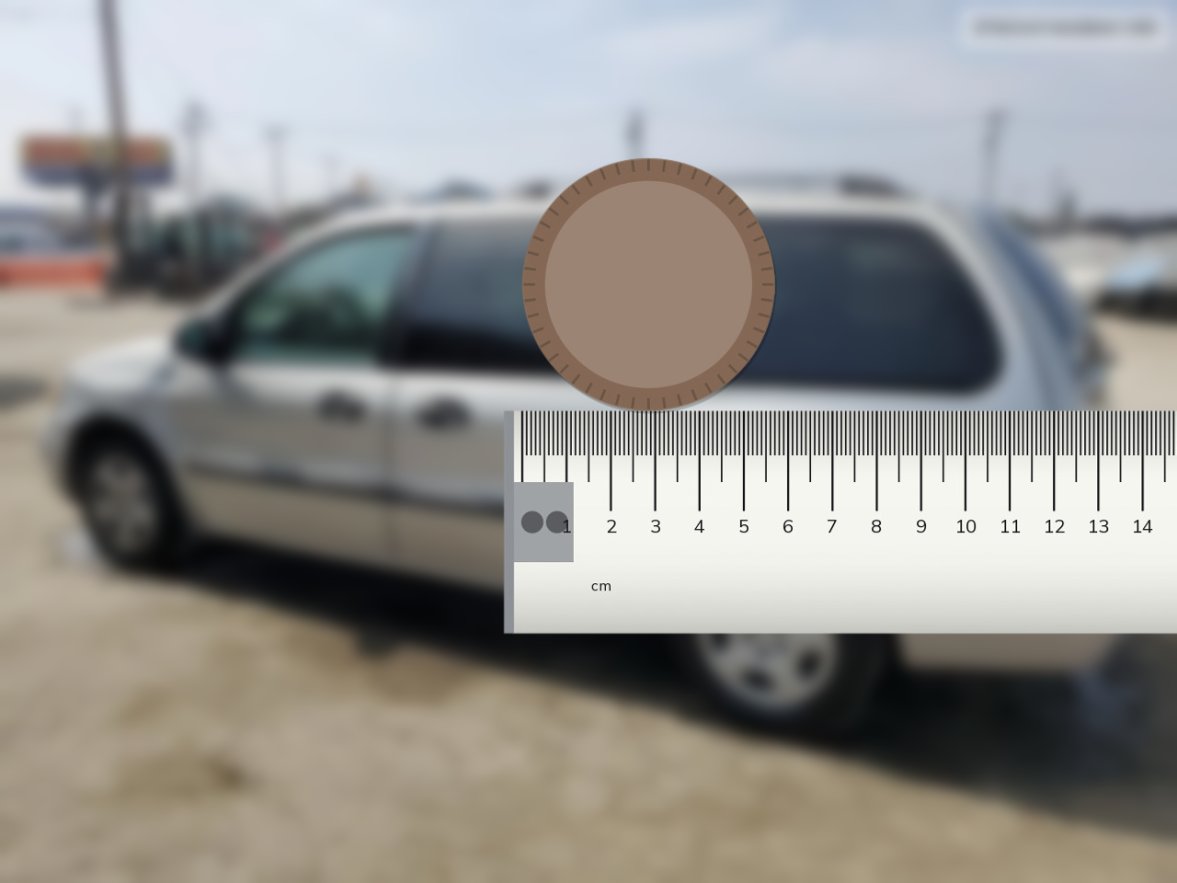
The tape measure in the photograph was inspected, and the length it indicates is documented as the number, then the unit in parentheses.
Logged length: 5.7 (cm)
